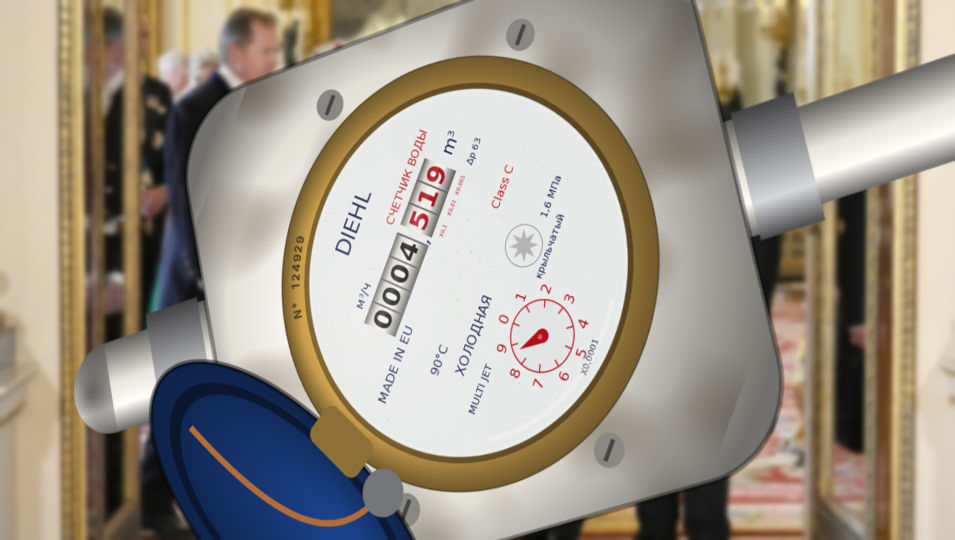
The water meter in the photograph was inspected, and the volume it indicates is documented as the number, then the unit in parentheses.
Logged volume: 4.5198 (m³)
